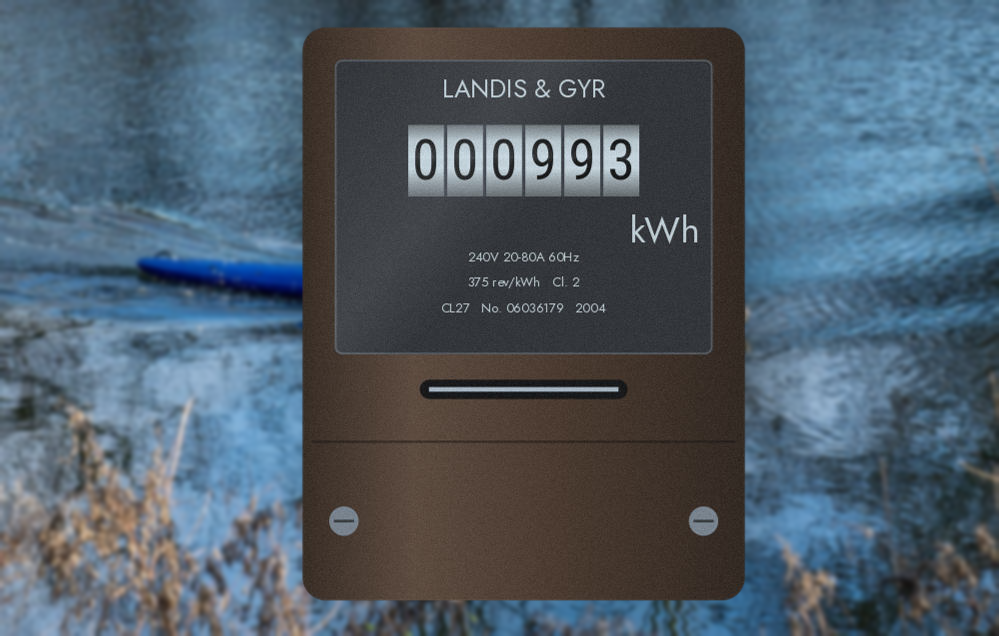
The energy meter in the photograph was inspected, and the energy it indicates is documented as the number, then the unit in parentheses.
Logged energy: 993 (kWh)
